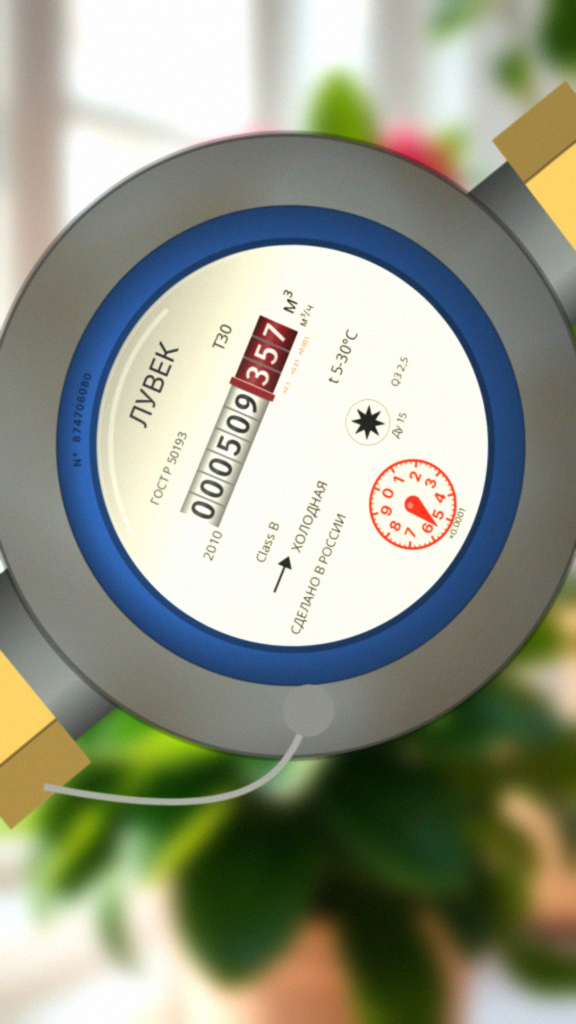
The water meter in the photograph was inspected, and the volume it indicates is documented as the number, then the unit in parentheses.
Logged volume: 509.3575 (m³)
